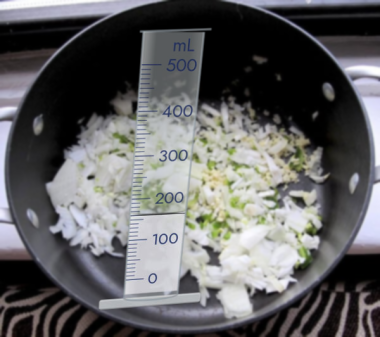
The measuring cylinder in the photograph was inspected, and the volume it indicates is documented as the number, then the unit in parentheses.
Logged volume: 160 (mL)
